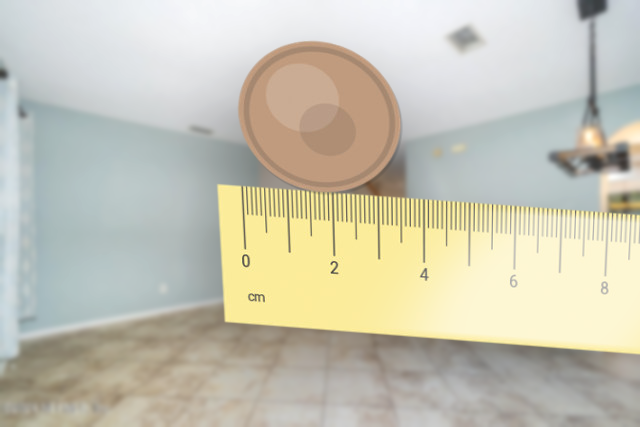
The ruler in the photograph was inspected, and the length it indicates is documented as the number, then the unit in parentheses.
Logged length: 3.5 (cm)
